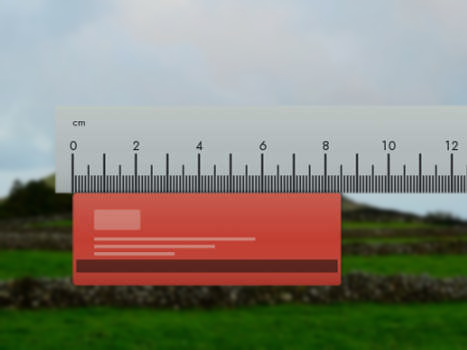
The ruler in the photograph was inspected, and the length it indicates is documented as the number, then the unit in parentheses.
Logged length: 8.5 (cm)
